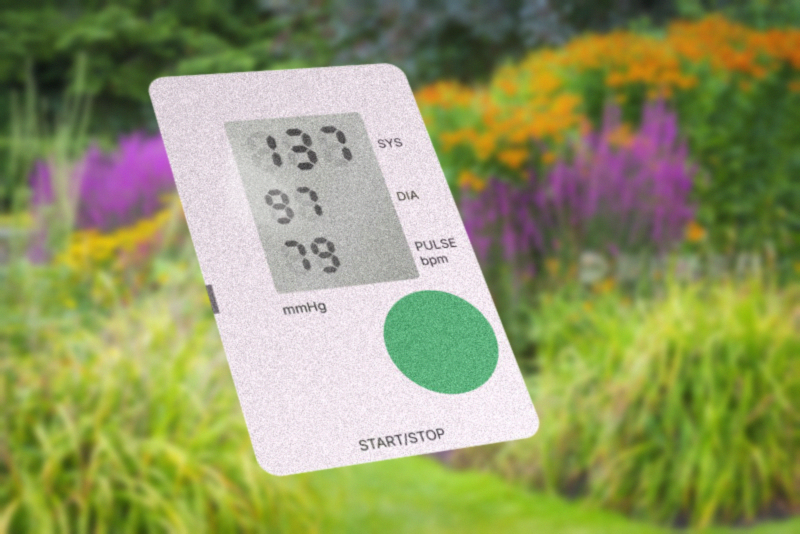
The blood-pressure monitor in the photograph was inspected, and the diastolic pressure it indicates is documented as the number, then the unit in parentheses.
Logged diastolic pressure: 97 (mmHg)
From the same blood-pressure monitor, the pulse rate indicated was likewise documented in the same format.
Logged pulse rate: 79 (bpm)
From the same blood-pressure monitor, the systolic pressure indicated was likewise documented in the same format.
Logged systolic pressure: 137 (mmHg)
